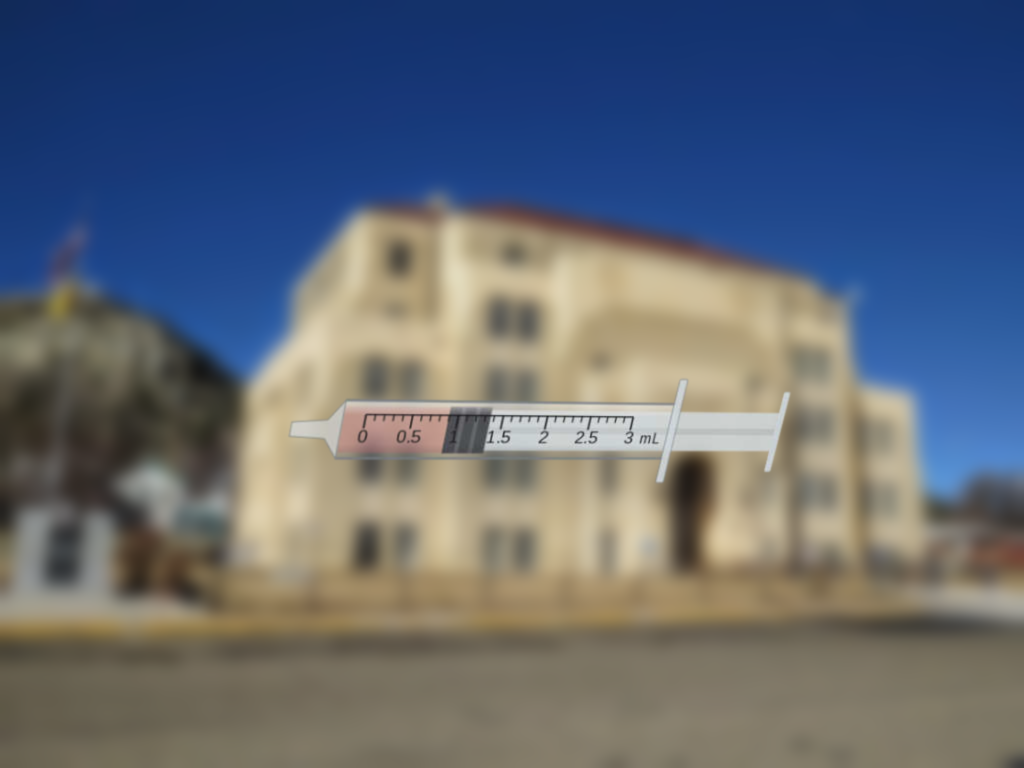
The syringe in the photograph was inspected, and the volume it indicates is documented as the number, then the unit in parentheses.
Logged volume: 0.9 (mL)
